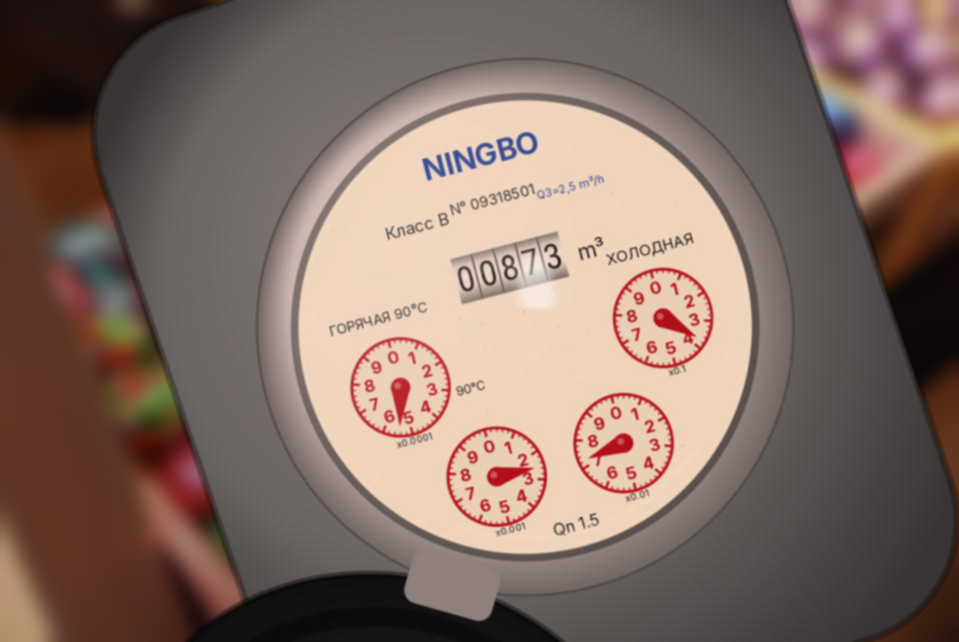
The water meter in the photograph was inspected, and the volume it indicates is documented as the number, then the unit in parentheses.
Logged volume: 873.3725 (m³)
